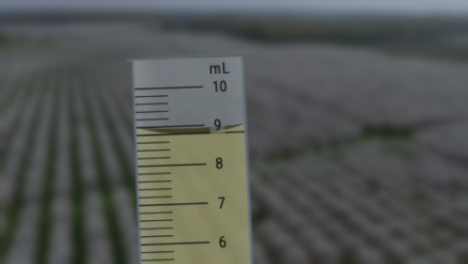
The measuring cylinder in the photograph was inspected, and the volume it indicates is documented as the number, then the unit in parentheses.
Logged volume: 8.8 (mL)
